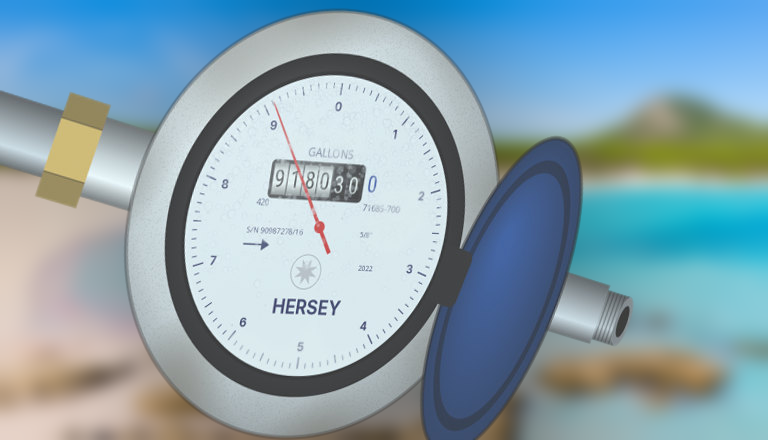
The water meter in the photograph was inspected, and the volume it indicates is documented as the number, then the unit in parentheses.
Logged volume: 9180299.1 (gal)
